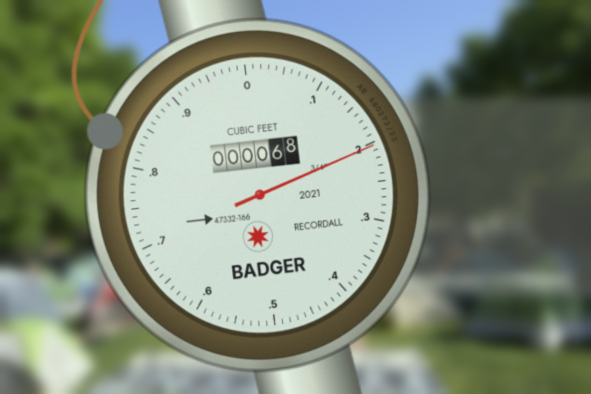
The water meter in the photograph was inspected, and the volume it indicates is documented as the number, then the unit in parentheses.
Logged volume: 68.20 (ft³)
